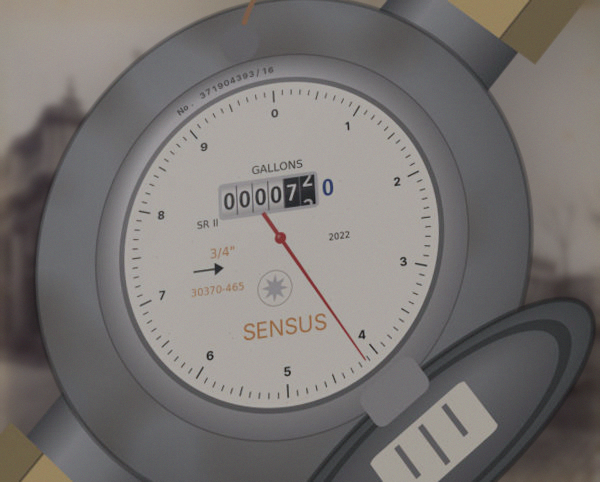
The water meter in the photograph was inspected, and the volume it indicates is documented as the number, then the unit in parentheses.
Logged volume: 724.1 (gal)
